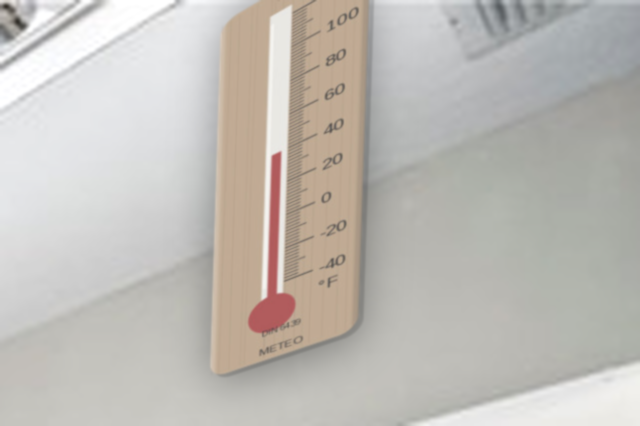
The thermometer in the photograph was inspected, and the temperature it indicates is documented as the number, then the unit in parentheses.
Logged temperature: 40 (°F)
